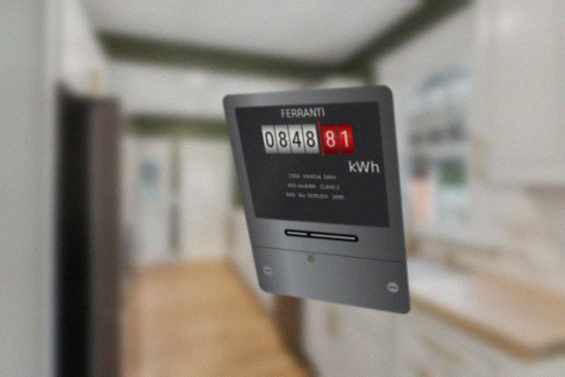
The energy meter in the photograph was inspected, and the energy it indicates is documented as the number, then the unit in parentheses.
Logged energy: 848.81 (kWh)
